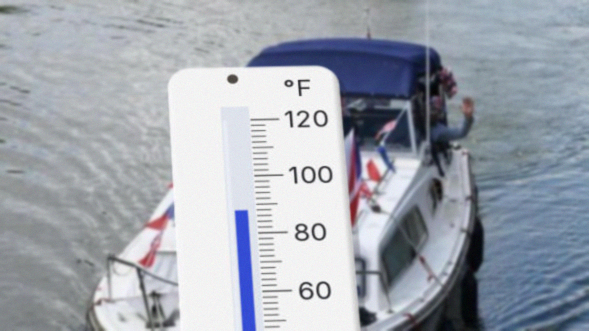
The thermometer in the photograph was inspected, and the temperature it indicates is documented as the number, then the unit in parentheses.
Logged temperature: 88 (°F)
